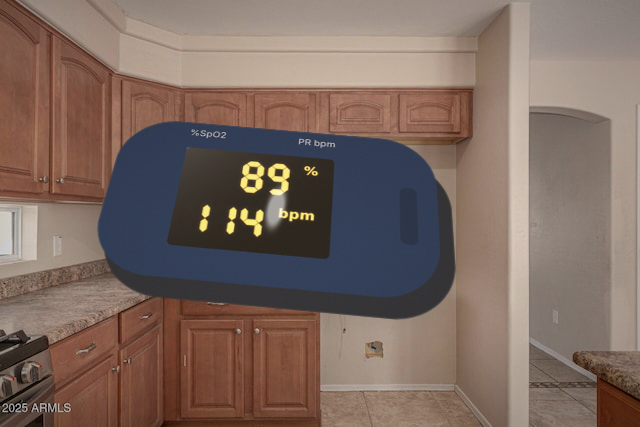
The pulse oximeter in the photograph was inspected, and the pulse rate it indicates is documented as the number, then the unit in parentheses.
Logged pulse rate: 114 (bpm)
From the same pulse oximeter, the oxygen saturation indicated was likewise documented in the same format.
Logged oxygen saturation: 89 (%)
